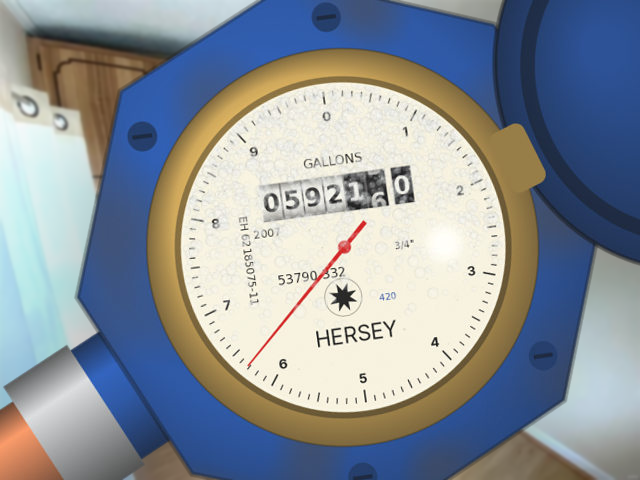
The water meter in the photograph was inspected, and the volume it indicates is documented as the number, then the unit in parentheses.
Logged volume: 592156.3 (gal)
